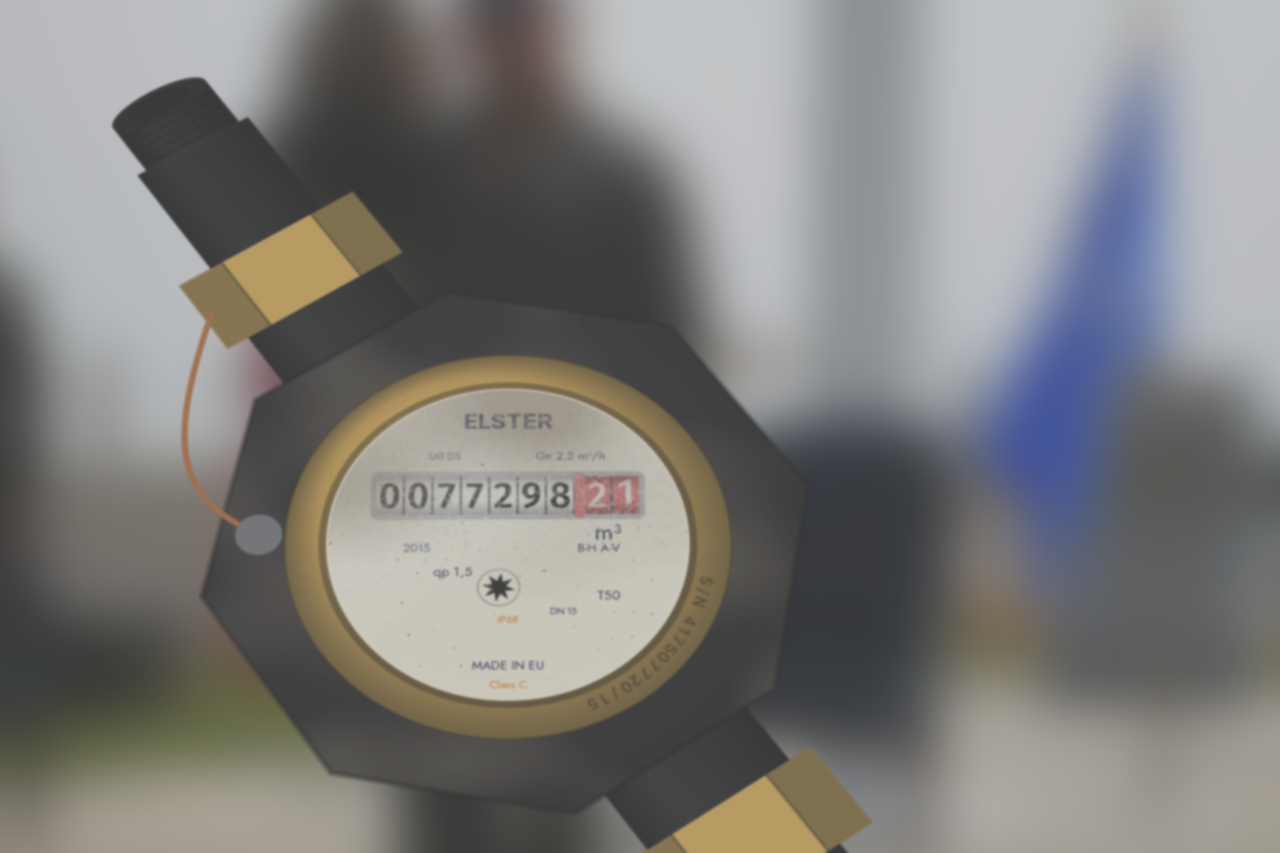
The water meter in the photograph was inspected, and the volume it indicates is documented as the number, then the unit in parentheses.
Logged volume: 77298.21 (m³)
